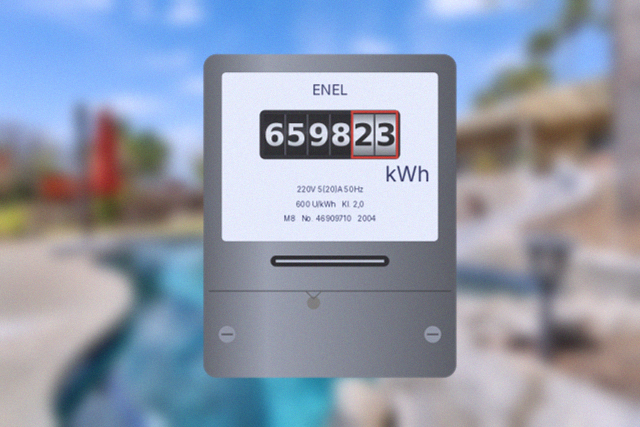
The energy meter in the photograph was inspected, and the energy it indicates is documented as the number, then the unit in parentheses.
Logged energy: 6598.23 (kWh)
